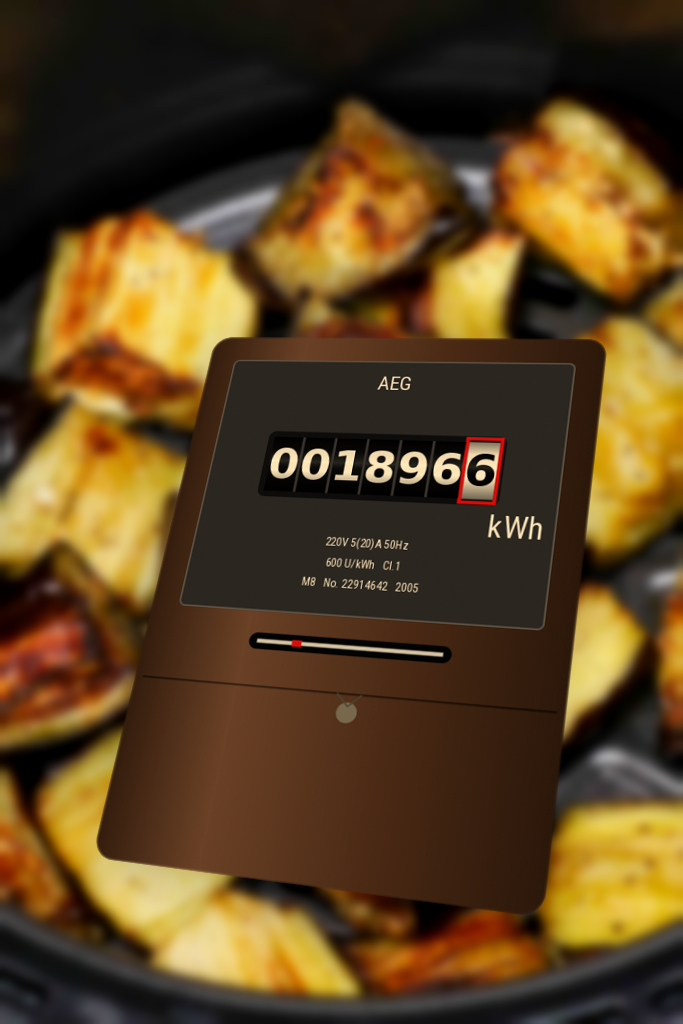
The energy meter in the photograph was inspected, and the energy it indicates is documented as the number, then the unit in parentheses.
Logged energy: 1896.6 (kWh)
